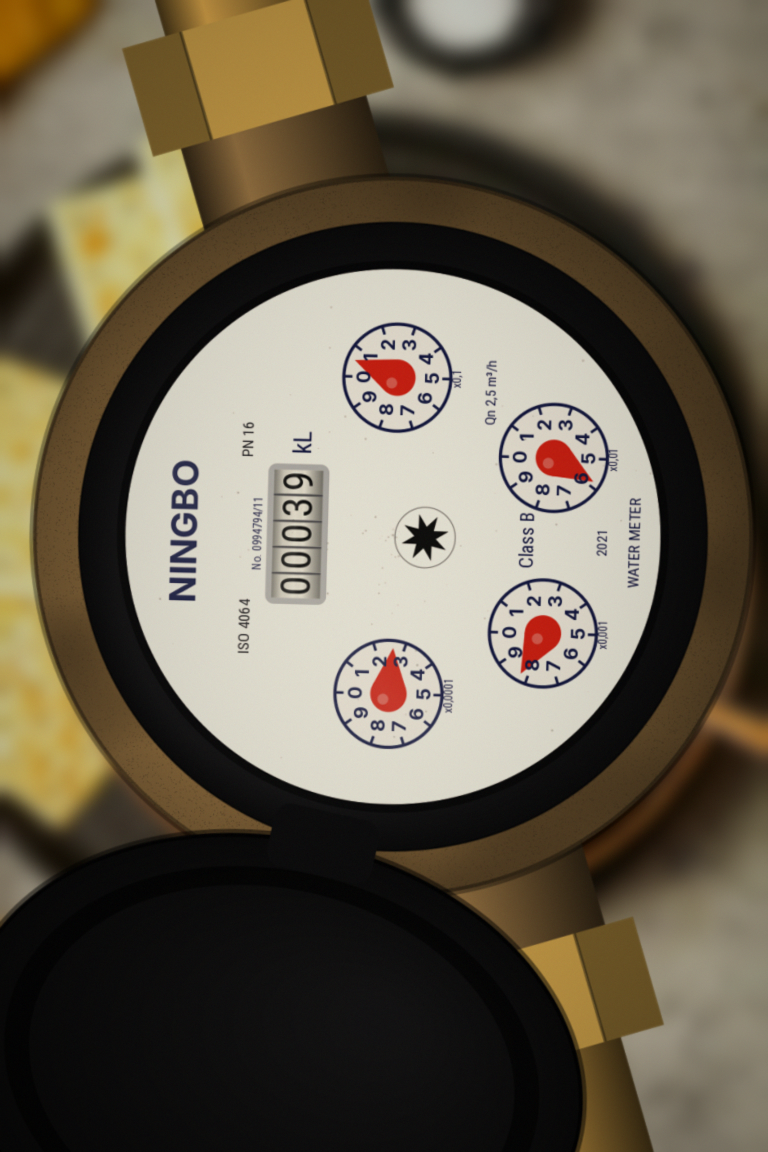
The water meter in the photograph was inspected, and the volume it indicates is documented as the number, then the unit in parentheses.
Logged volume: 39.0582 (kL)
